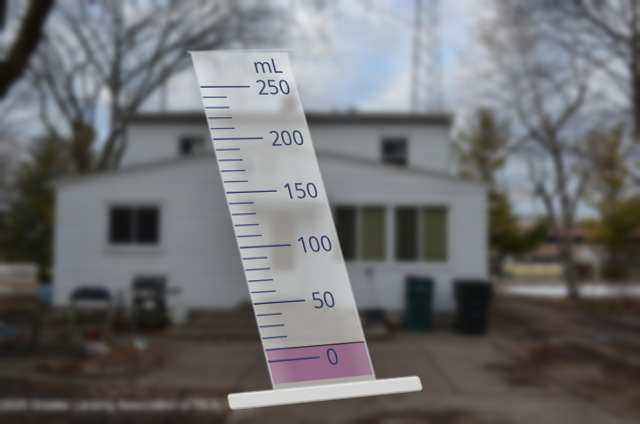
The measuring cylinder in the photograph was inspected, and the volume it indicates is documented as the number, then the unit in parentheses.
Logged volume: 10 (mL)
